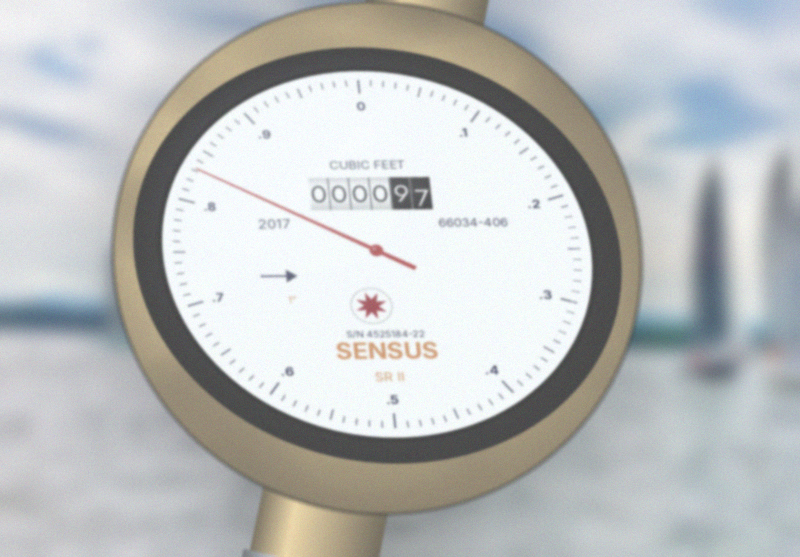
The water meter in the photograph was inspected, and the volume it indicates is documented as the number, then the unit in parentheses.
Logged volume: 96.83 (ft³)
